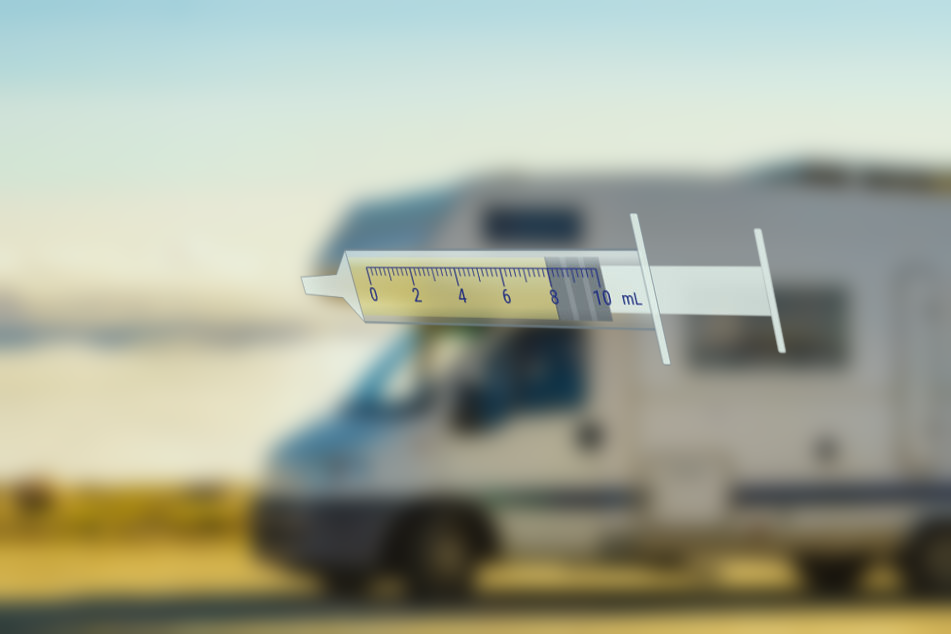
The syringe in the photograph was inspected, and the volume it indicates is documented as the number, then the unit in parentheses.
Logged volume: 8 (mL)
